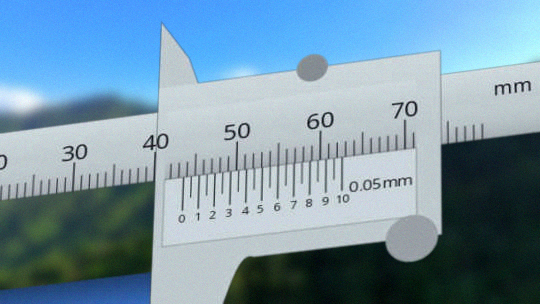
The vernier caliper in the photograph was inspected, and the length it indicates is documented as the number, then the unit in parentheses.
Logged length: 43.6 (mm)
